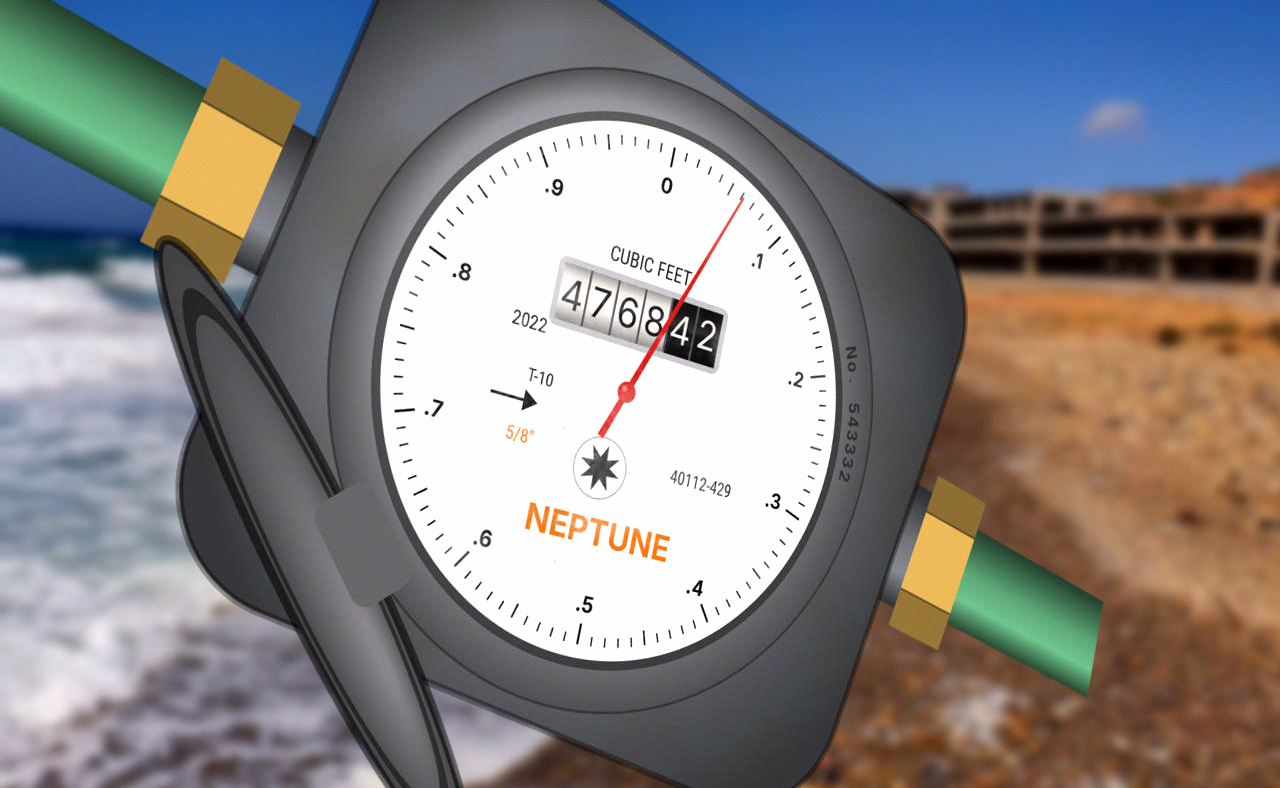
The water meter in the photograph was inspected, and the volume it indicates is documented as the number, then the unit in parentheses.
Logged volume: 476842.06 (ft³)
